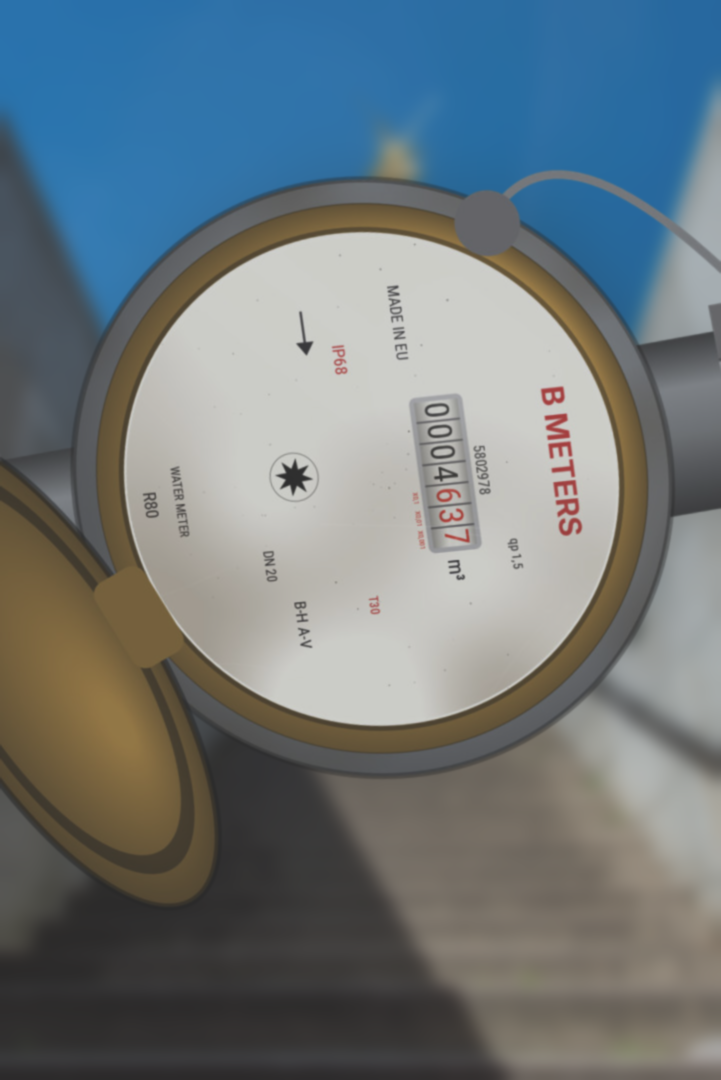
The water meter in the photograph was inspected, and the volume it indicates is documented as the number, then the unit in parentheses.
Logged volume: 4.637 (m³)
